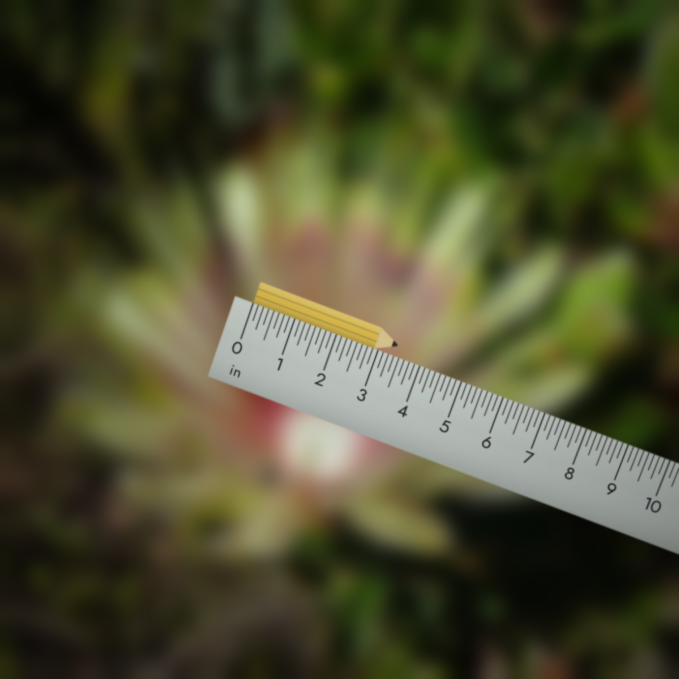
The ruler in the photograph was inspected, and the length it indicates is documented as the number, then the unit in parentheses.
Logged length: 3.375 (in)
